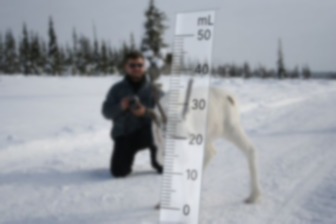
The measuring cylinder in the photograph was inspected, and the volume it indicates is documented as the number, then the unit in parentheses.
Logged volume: 20 (mL)
